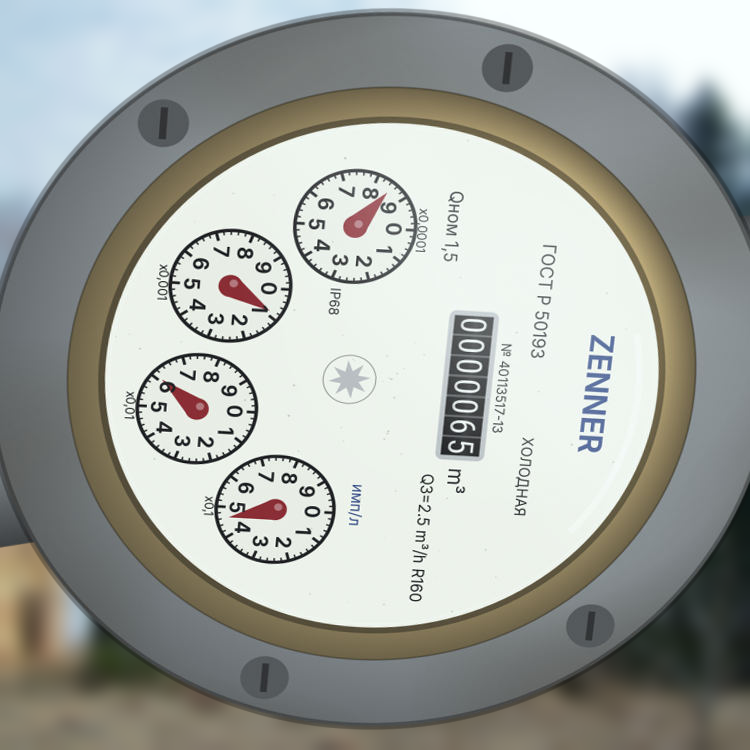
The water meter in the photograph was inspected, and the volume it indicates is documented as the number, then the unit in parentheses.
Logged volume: 65.4608 (m³)
